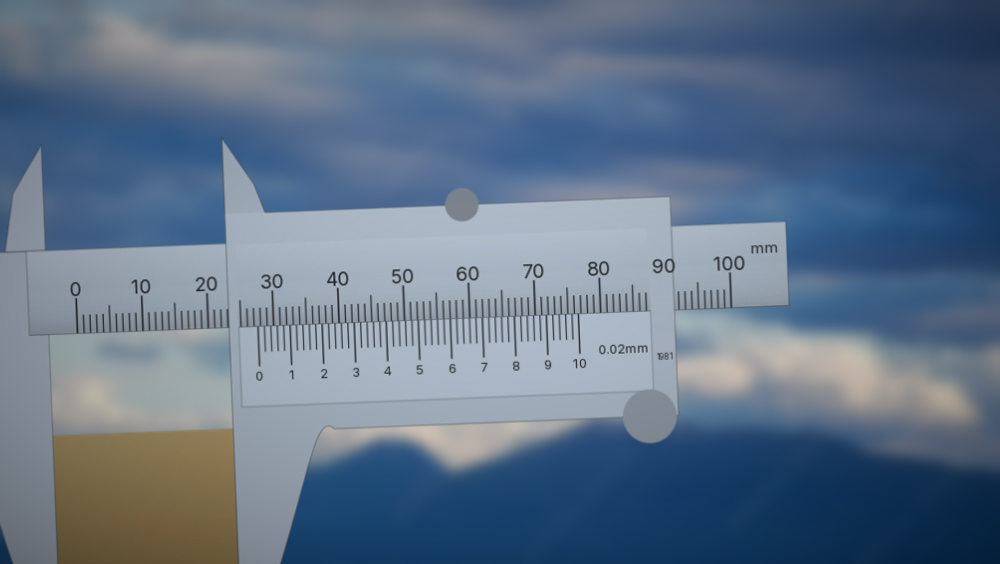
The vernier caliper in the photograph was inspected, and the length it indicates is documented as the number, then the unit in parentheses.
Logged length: 27.6 (mm)
